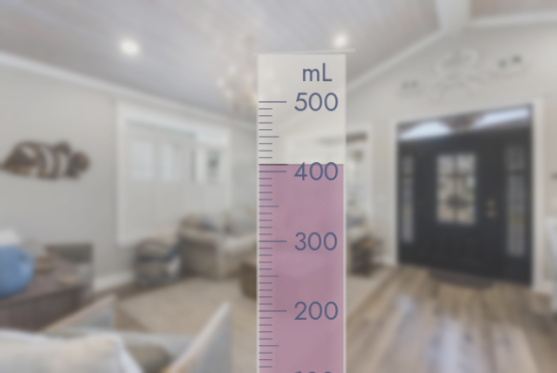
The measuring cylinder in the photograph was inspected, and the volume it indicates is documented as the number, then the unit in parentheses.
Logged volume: 410 (mL)
